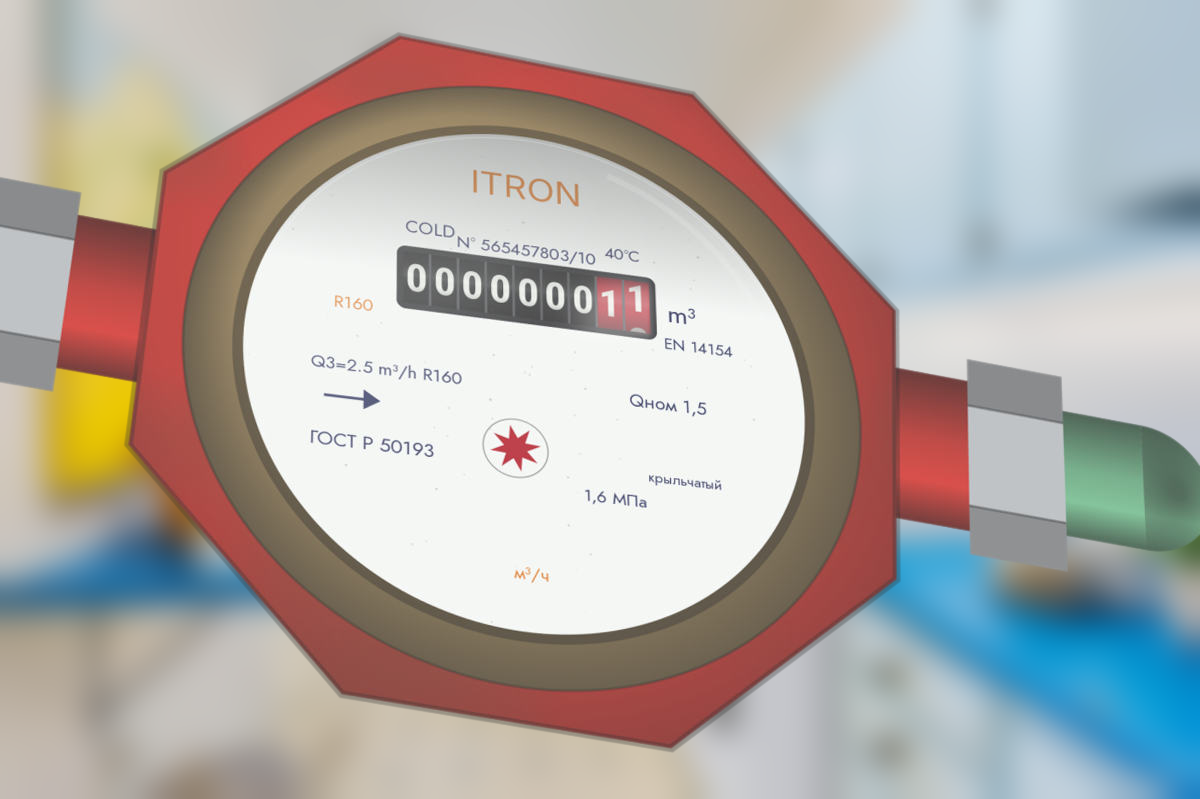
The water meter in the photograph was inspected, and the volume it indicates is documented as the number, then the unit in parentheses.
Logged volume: 0.11 (m³)
